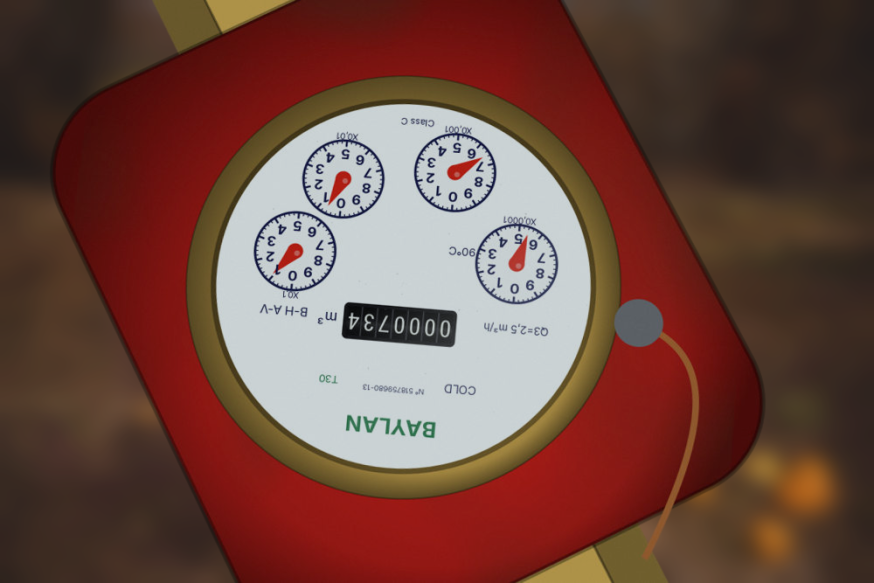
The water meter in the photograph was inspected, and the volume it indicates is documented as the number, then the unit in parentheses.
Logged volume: 734.1065 (m³)
